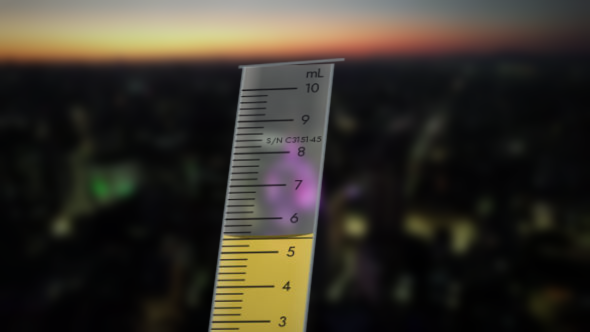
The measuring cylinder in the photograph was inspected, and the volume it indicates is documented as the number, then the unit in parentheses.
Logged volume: 5.4 (mL)
